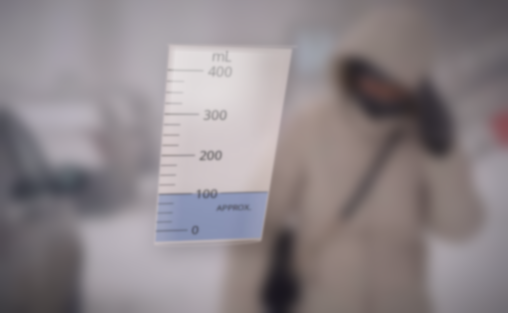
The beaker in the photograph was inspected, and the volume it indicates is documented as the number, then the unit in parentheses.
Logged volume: 100 (mL)
